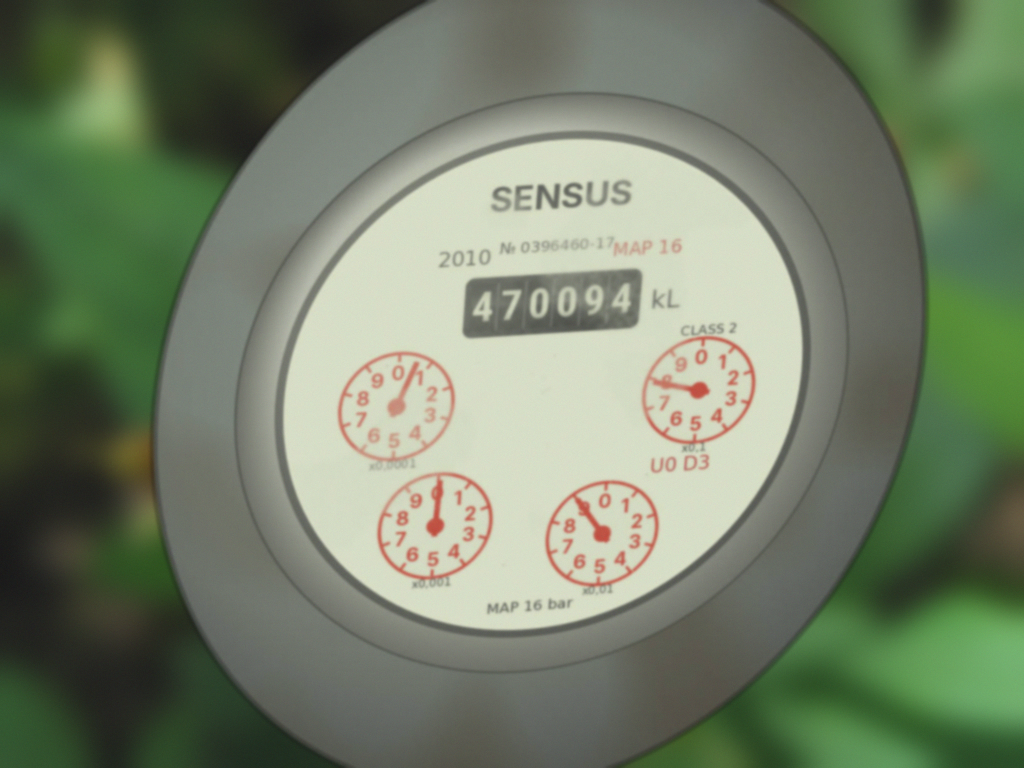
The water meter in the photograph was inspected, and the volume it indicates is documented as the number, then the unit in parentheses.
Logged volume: 470094.7900 (kL)
